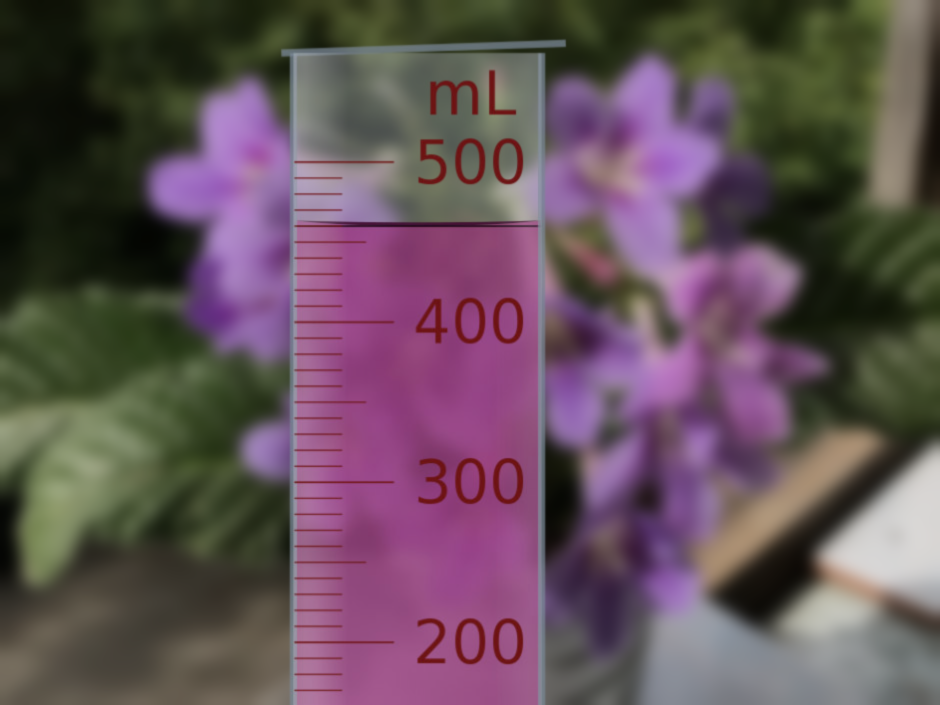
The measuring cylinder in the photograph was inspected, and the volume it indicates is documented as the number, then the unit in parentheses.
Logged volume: 460 (mL)
